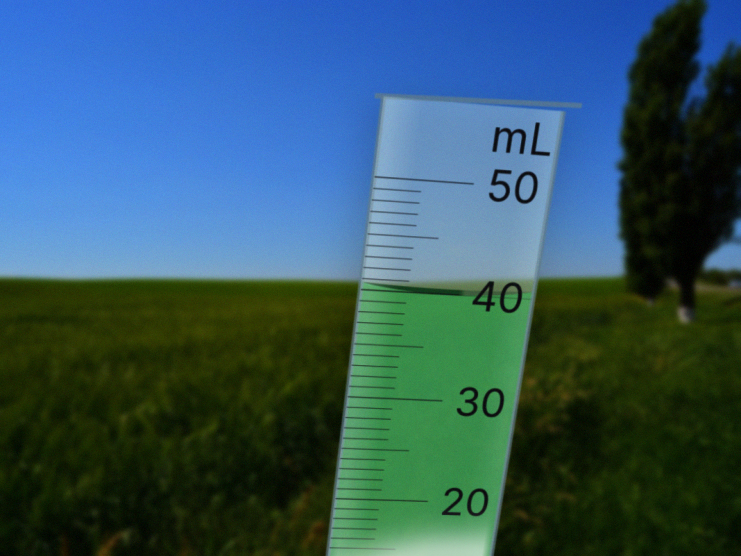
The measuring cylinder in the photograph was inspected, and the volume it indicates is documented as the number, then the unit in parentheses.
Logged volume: 40 (mL)
